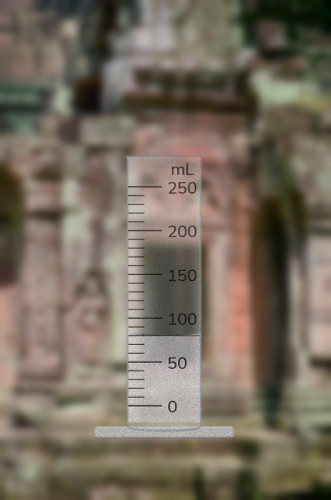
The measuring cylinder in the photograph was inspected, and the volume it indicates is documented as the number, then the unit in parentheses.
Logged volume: 80 (mL)
